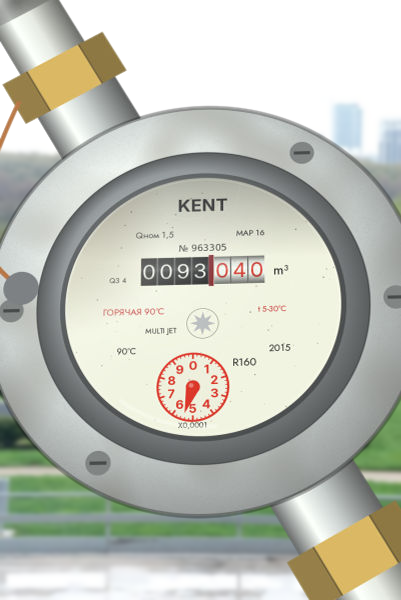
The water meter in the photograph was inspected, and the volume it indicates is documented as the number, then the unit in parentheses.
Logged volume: 93.0405 (m³)
